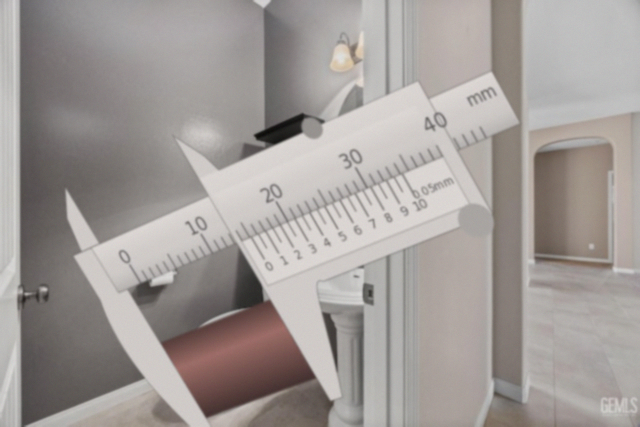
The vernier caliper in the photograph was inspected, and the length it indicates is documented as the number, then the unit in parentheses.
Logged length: 15.2 (mm)
